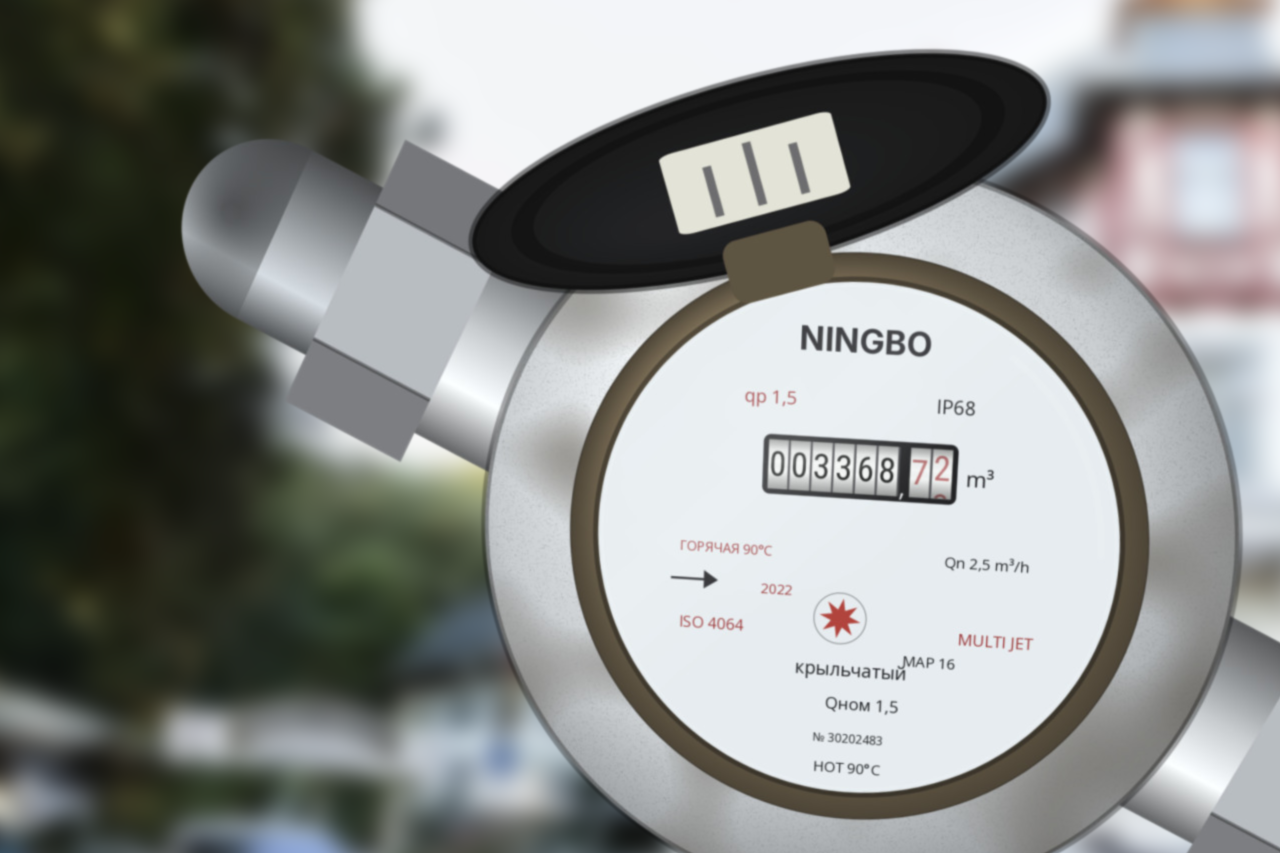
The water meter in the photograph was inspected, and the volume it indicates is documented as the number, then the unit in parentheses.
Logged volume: 3368.72 (m³)
